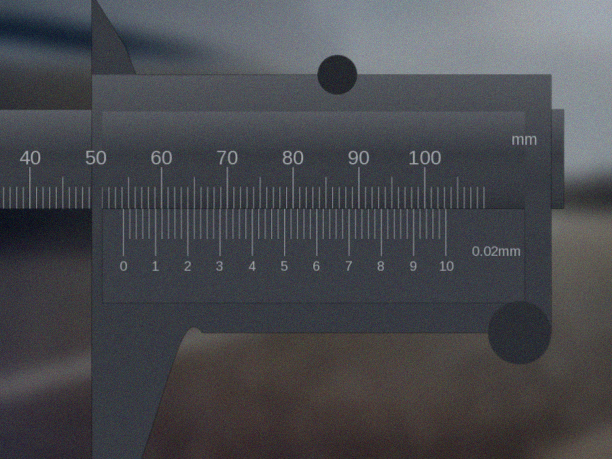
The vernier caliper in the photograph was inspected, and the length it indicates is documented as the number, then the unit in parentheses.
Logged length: 54.2 (mm)
